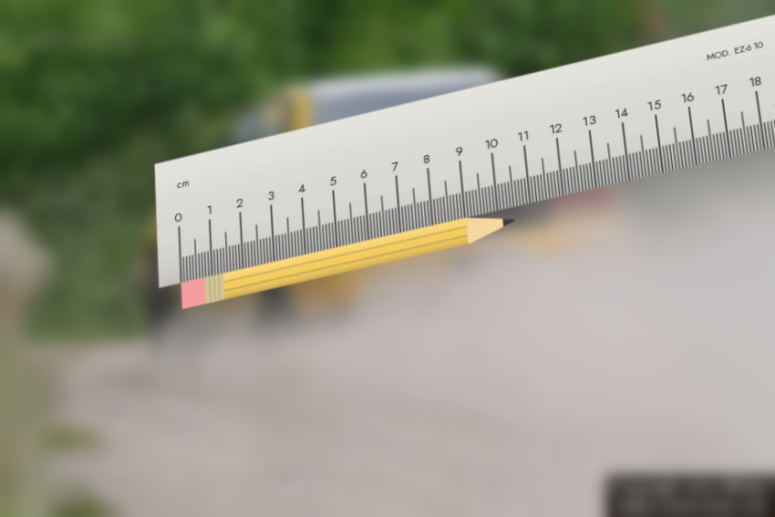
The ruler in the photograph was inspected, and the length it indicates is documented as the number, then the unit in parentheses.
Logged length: 10.5 (cm)
